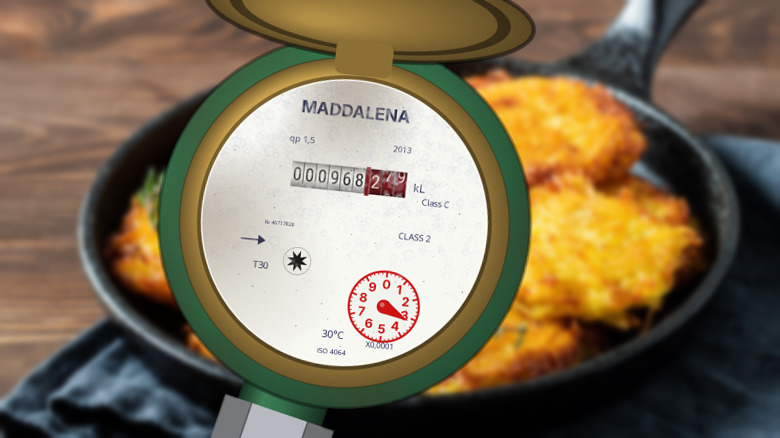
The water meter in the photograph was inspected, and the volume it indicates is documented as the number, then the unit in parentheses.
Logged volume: 968.2793 (kL)
